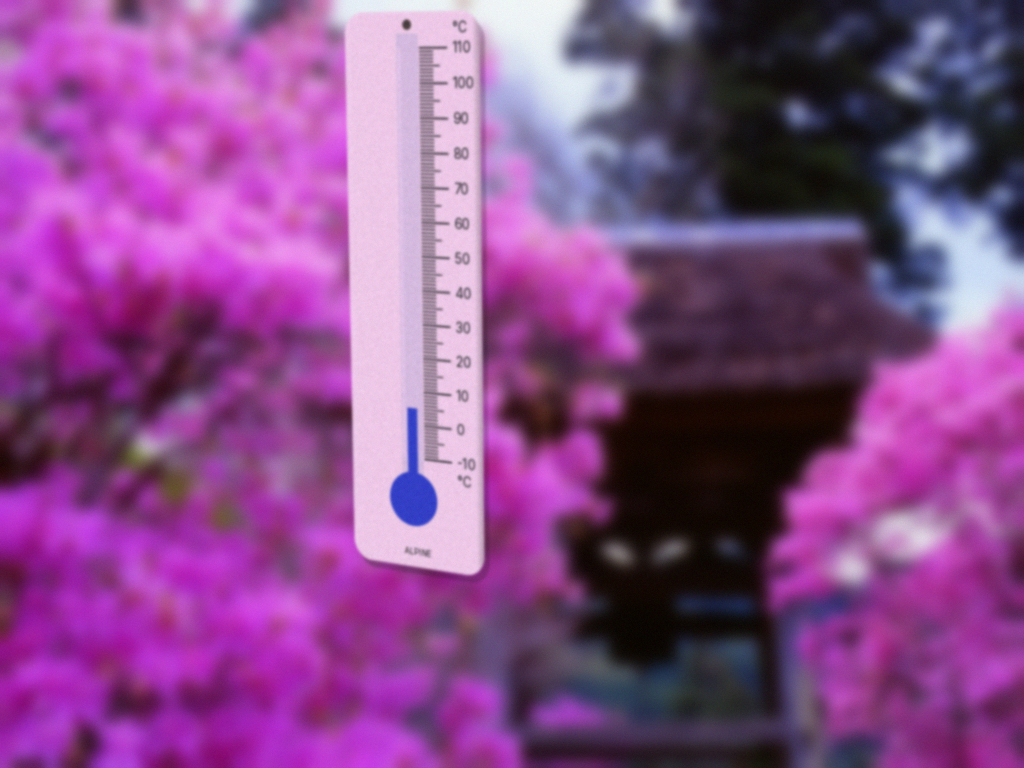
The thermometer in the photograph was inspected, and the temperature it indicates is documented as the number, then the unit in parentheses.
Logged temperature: 5 (°C)
